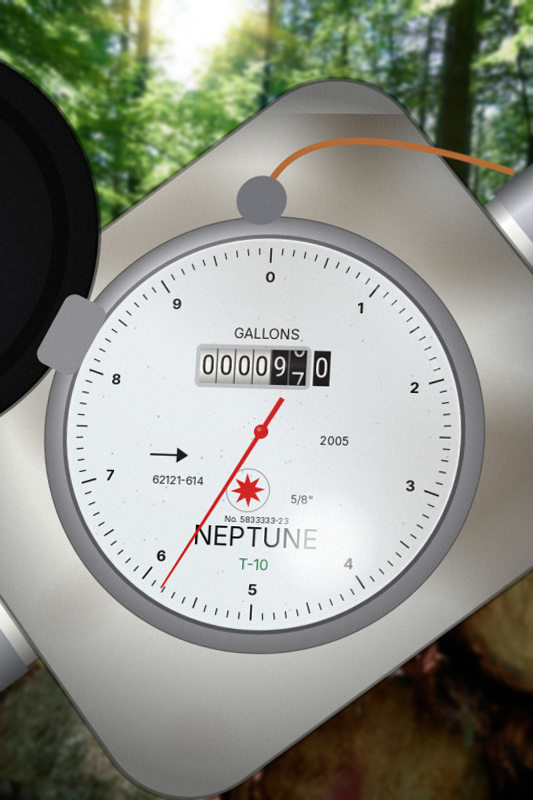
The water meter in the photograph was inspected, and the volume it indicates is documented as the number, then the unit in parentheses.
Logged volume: 965.8 (gal)
